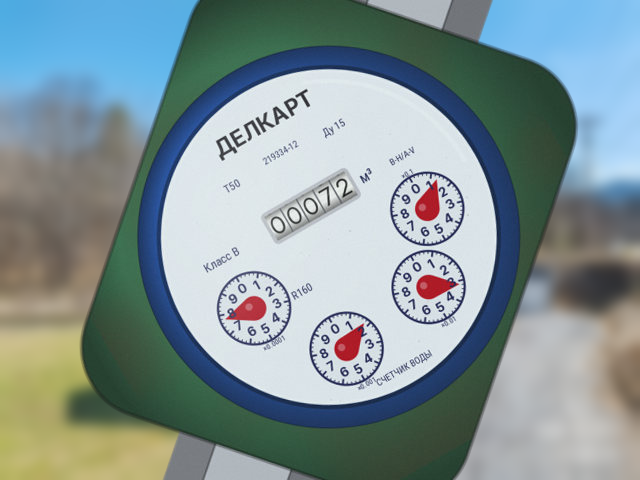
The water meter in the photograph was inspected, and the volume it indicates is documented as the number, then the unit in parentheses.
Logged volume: 72.1317 (m³)
